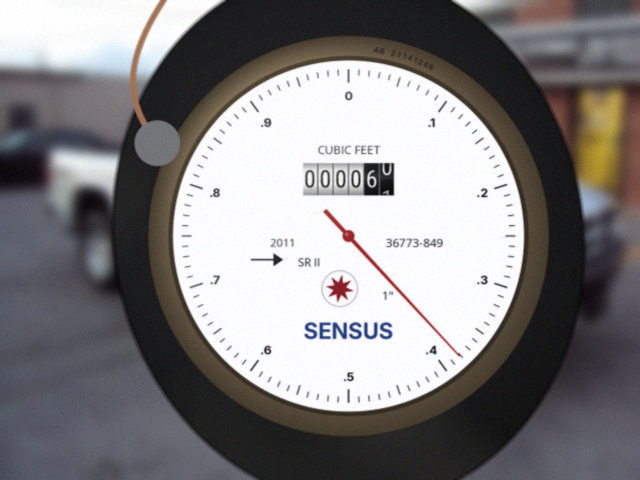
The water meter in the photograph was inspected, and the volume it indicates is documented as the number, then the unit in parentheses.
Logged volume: 60.38 (ft³)
